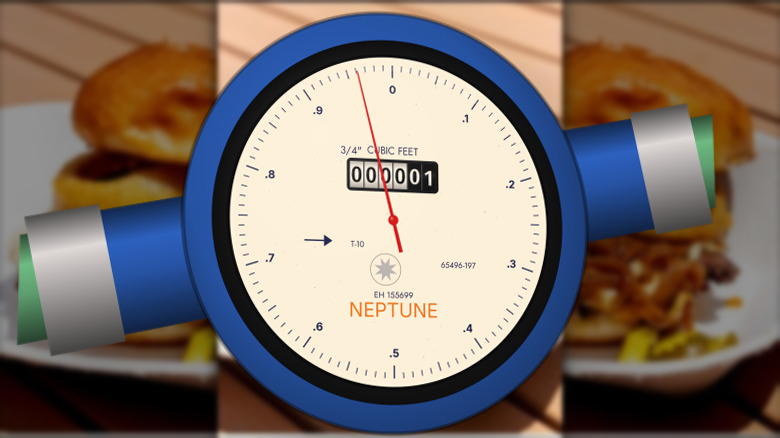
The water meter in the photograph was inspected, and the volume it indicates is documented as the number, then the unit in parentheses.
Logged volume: 0.96 (ft³)
